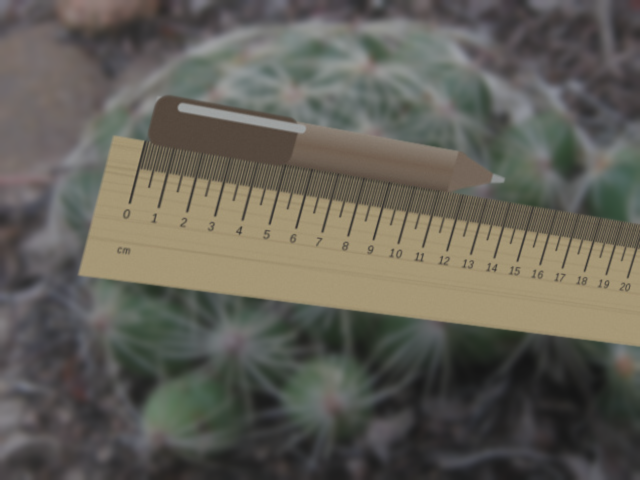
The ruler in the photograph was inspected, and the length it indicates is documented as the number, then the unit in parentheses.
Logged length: 13.5 (cm)
